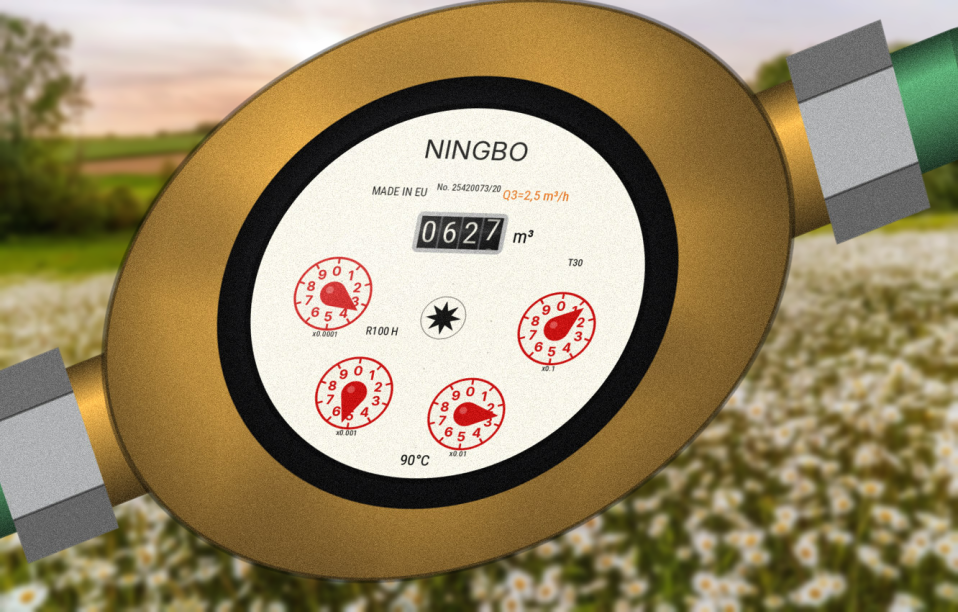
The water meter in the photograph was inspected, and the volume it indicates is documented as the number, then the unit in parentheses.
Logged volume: 627.1253 (m³)
